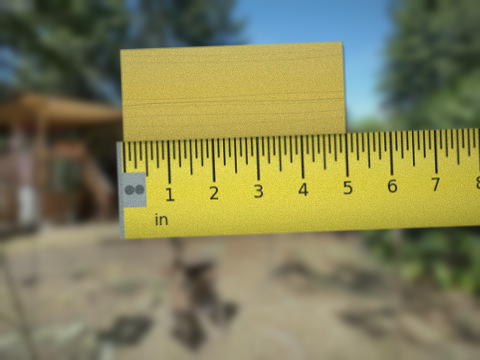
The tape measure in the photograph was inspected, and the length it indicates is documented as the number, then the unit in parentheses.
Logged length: 5 (in)
